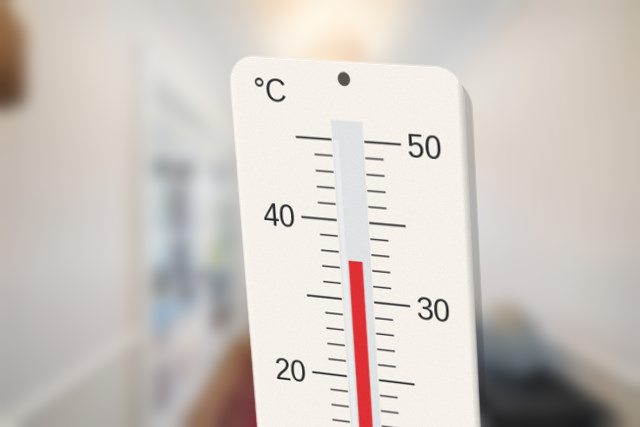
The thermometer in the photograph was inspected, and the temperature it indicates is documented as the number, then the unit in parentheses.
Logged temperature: 35 (°C)
